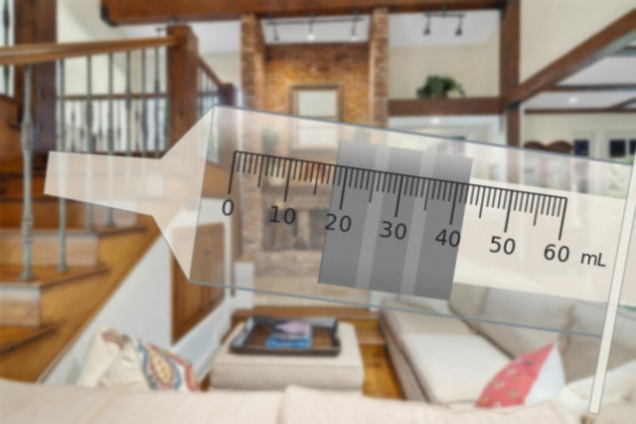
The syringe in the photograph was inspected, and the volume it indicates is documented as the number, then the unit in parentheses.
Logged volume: 18 (mL)
